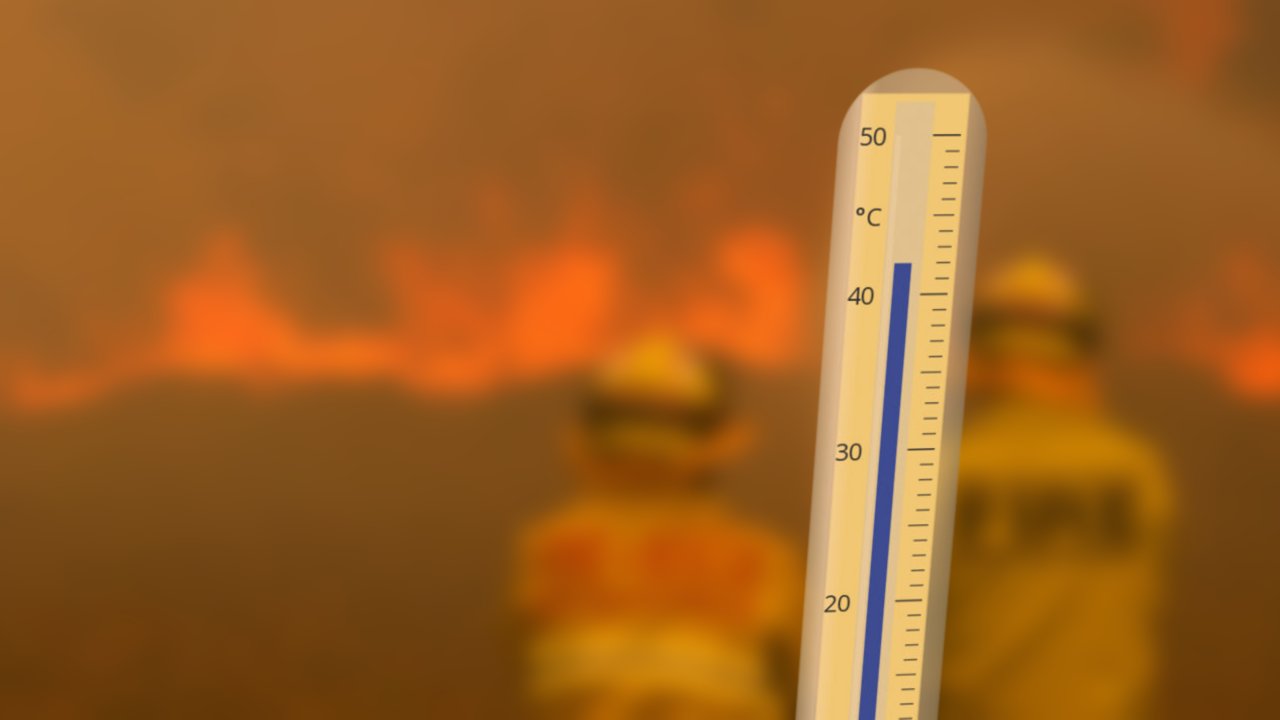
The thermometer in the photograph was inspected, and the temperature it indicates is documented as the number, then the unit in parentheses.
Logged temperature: 42 (°C)
